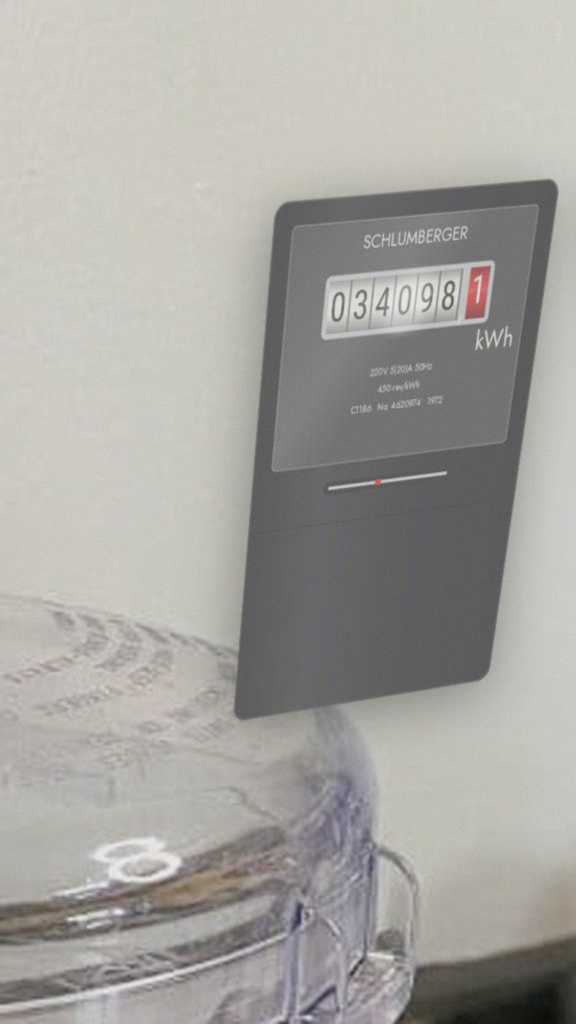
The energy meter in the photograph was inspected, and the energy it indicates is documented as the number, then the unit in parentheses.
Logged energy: 34098.1 (kWh)
